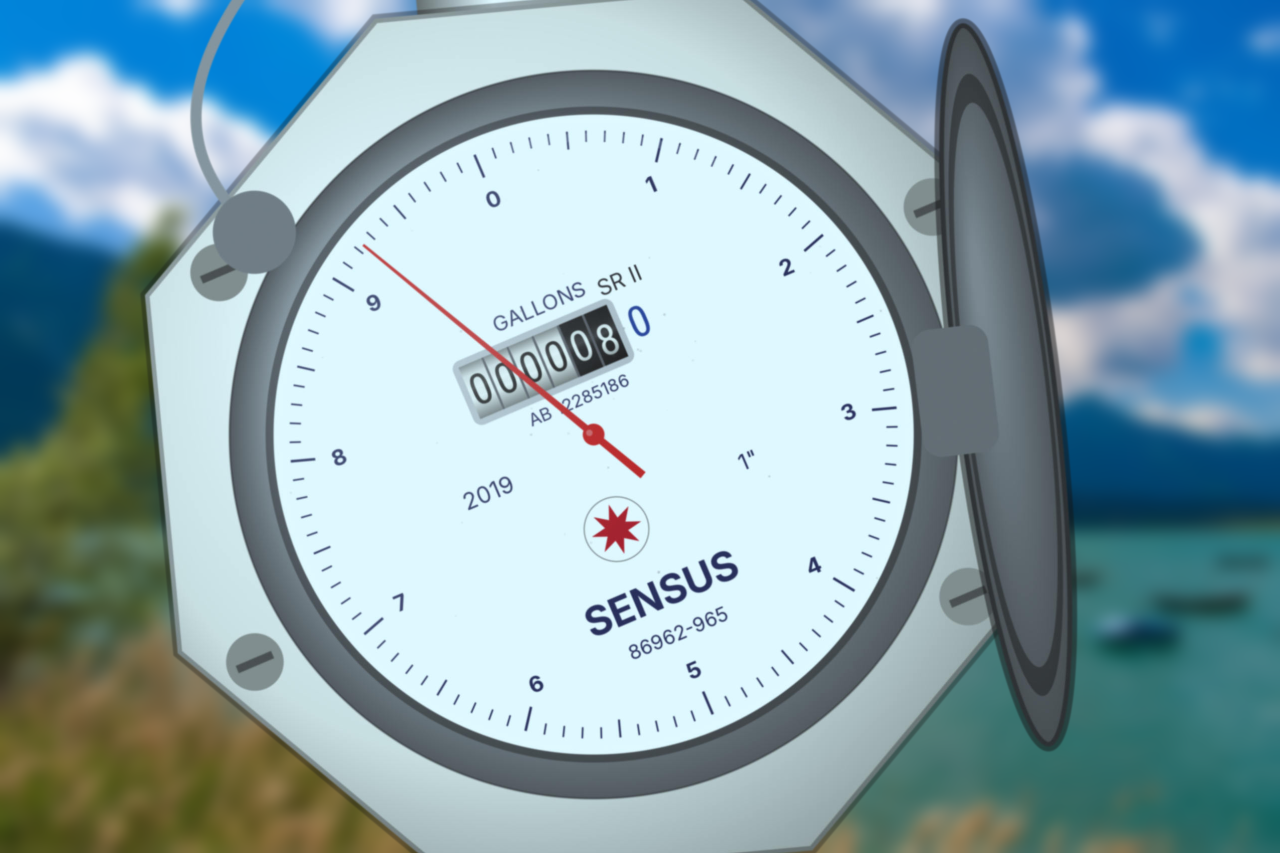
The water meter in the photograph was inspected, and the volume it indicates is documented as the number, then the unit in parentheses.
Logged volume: 79.2 (gal)
